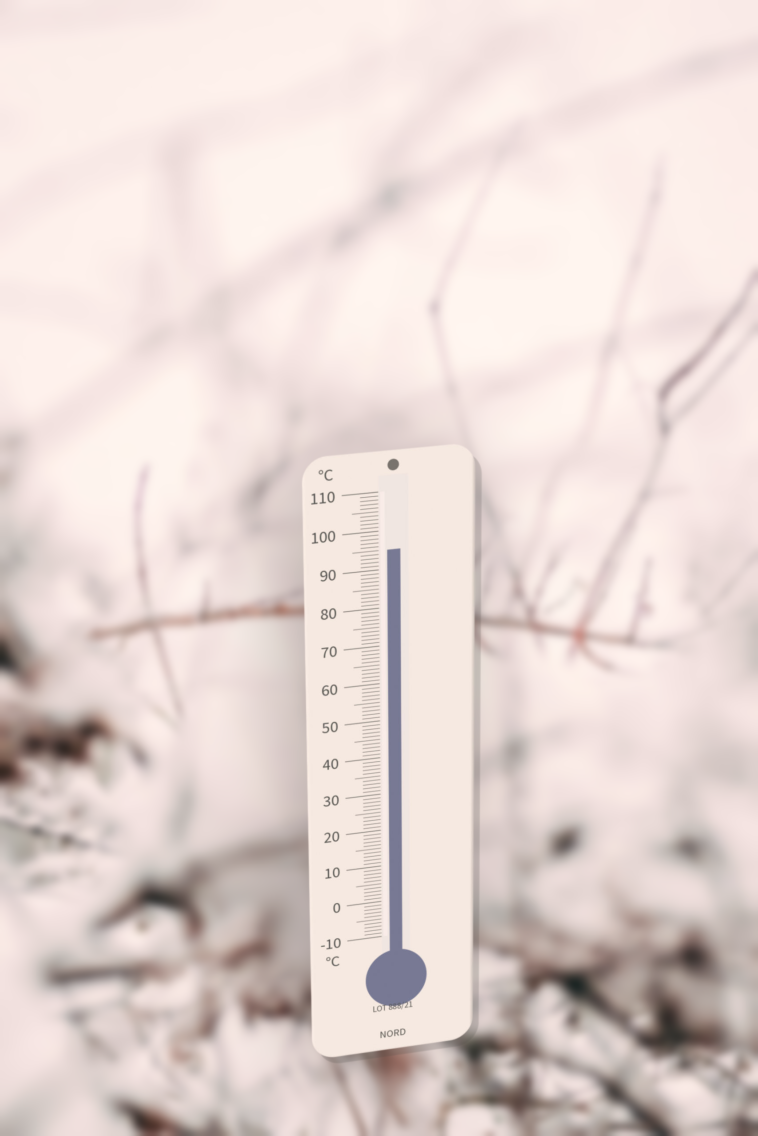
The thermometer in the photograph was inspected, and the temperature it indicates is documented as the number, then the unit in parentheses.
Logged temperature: 95 (°C)
